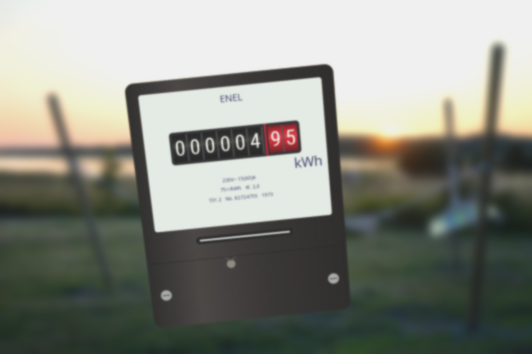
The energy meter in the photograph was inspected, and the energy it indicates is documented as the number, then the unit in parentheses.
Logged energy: 4.95 (kWh)
